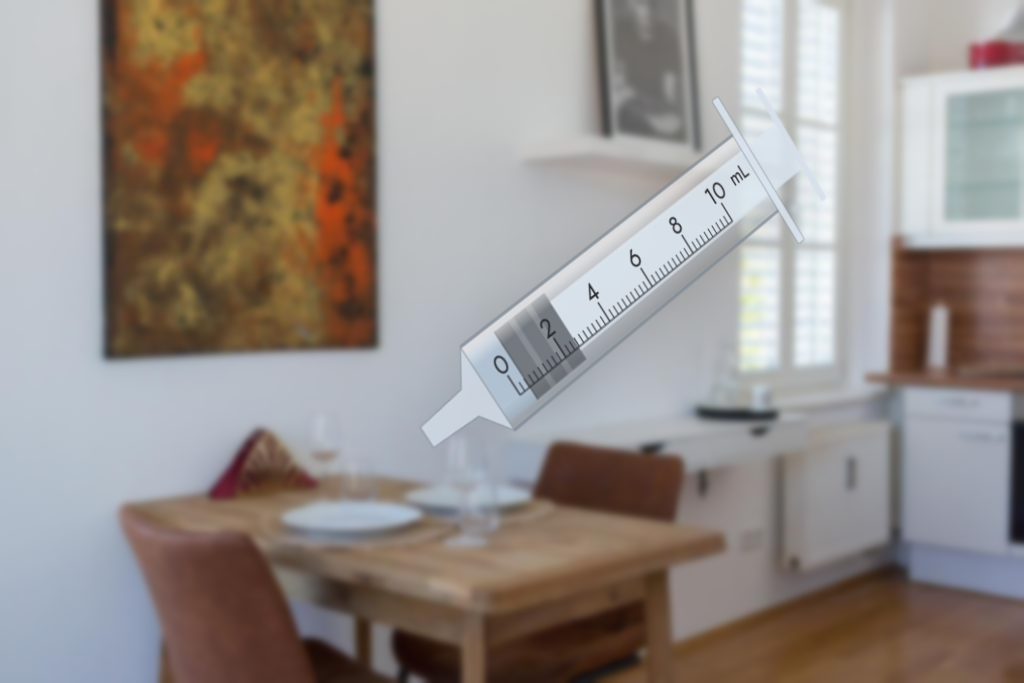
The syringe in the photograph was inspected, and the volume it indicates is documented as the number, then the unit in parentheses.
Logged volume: 0.4 (mL)
